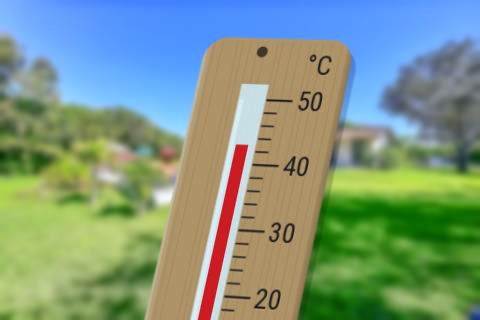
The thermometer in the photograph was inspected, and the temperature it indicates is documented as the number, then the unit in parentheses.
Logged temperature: 43 (°C)
